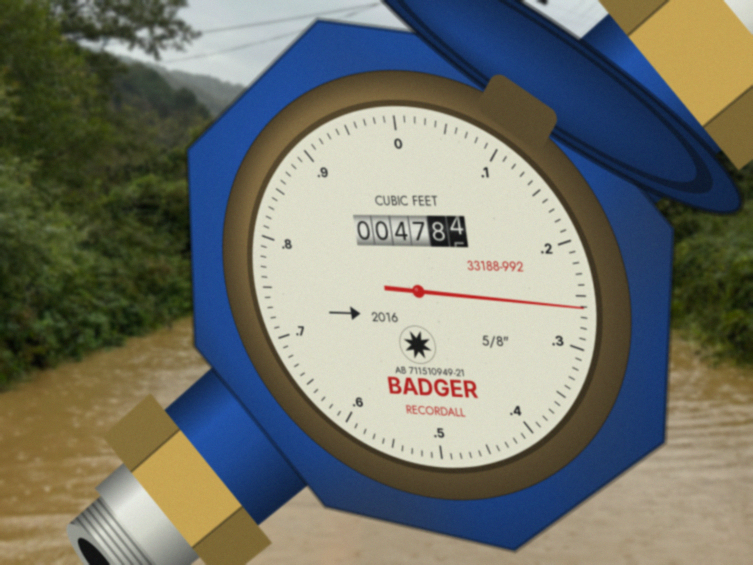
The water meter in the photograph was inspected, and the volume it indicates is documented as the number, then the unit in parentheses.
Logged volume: 4784.26 (ft³)
